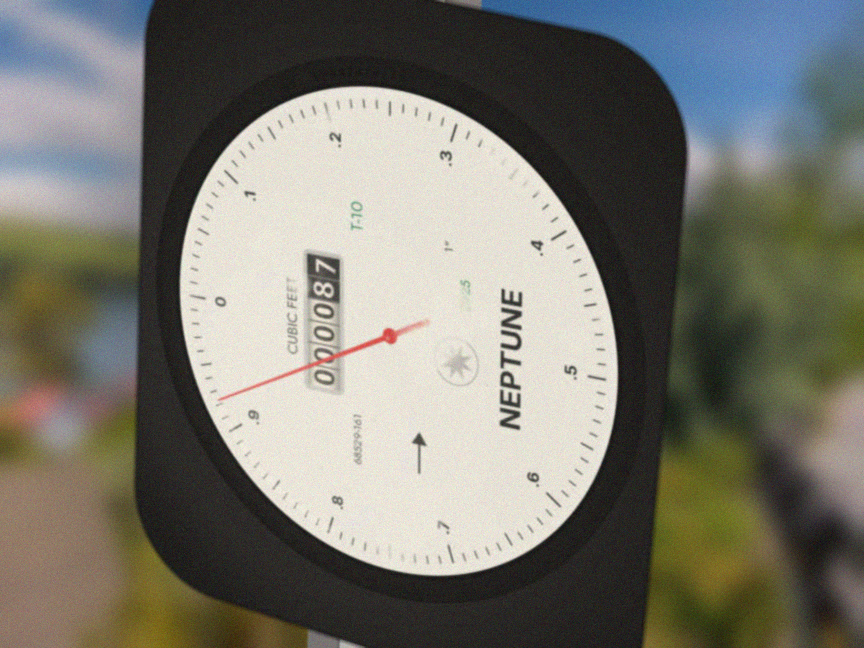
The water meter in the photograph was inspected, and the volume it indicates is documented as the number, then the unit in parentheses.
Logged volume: 86.92 (ft³)
